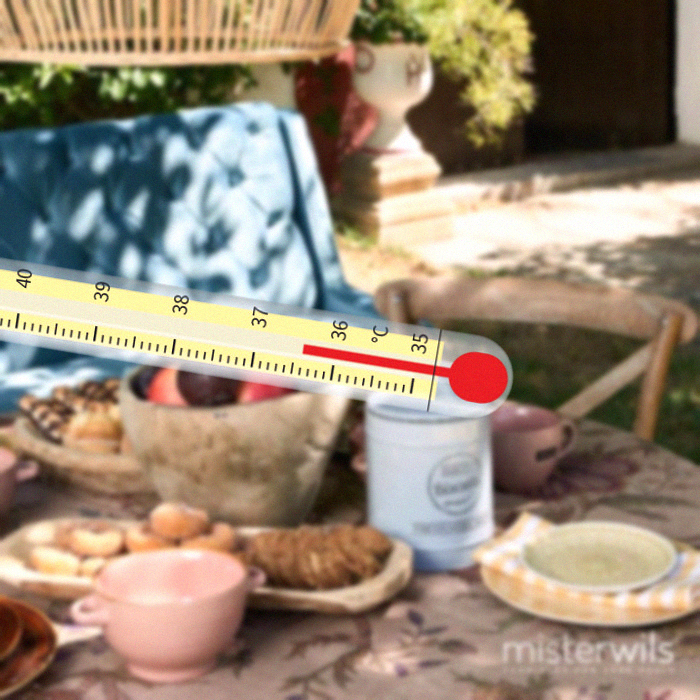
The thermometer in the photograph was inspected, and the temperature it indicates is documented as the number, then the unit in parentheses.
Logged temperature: 36.4 (°C)
